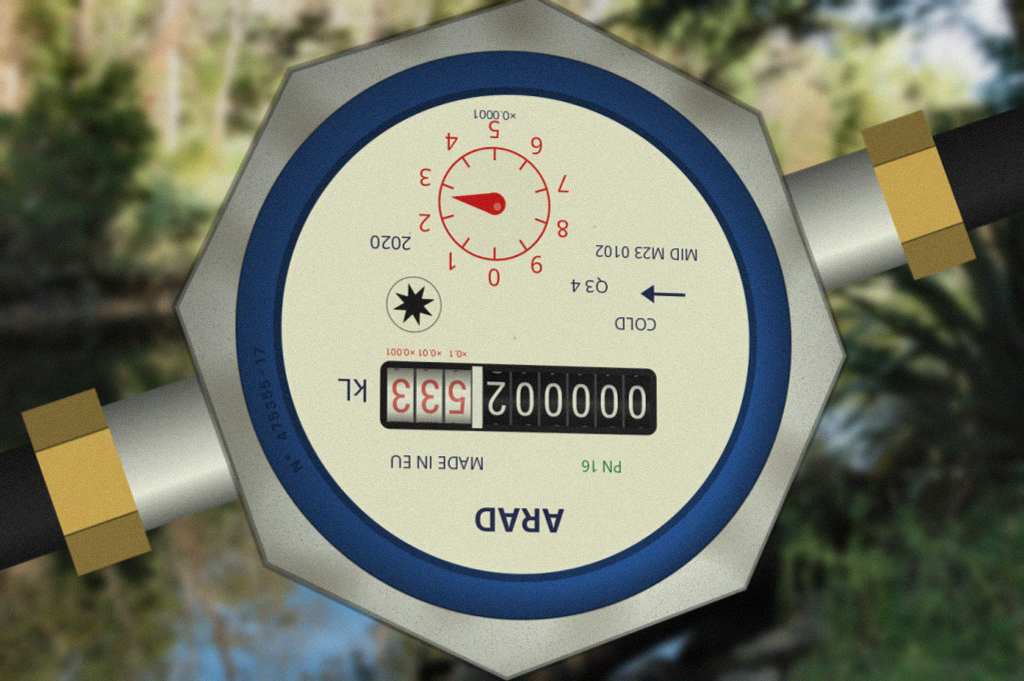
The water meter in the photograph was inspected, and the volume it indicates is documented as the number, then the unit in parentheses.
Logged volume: 2.5332 (kL)
